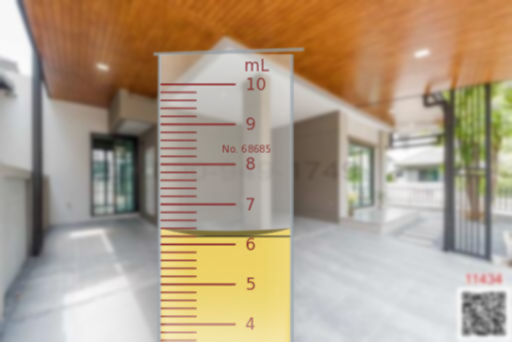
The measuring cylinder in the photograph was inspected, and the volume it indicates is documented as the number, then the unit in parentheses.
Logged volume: 6.2 (mL)
